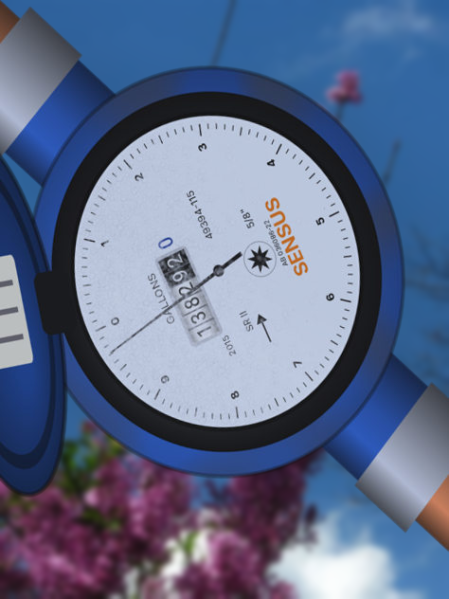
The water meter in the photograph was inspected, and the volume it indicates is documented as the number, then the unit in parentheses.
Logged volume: 1382919.7 (gal)
